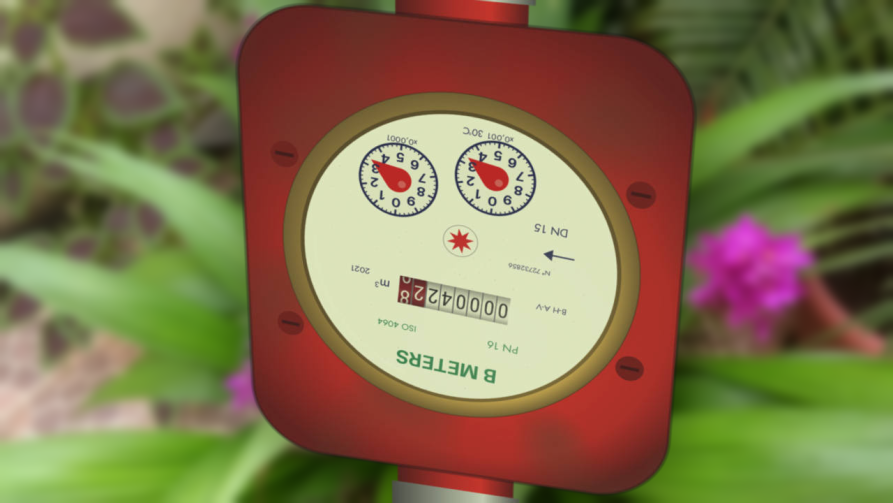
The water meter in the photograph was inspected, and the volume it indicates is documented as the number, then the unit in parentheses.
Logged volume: 42.2833 (m³)
